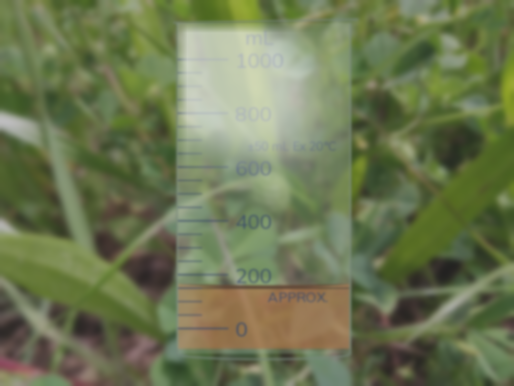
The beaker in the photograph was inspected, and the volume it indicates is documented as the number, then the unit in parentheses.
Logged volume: 150 (mL)
